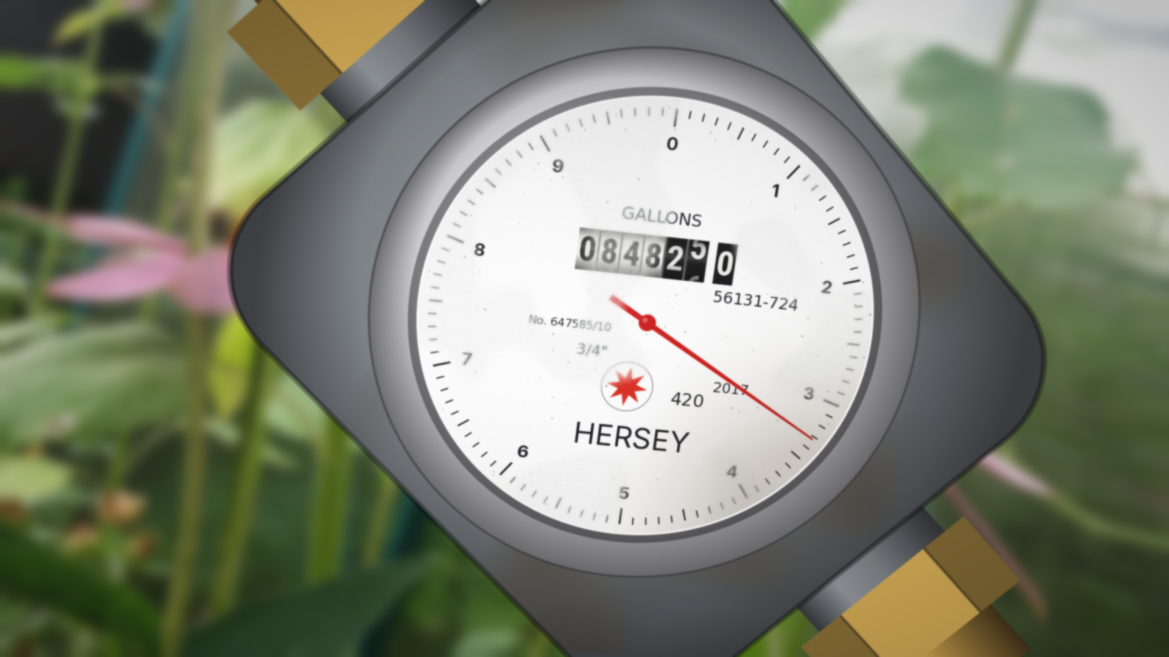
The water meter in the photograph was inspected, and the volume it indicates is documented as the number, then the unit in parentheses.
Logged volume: 848253.3 (gal)
